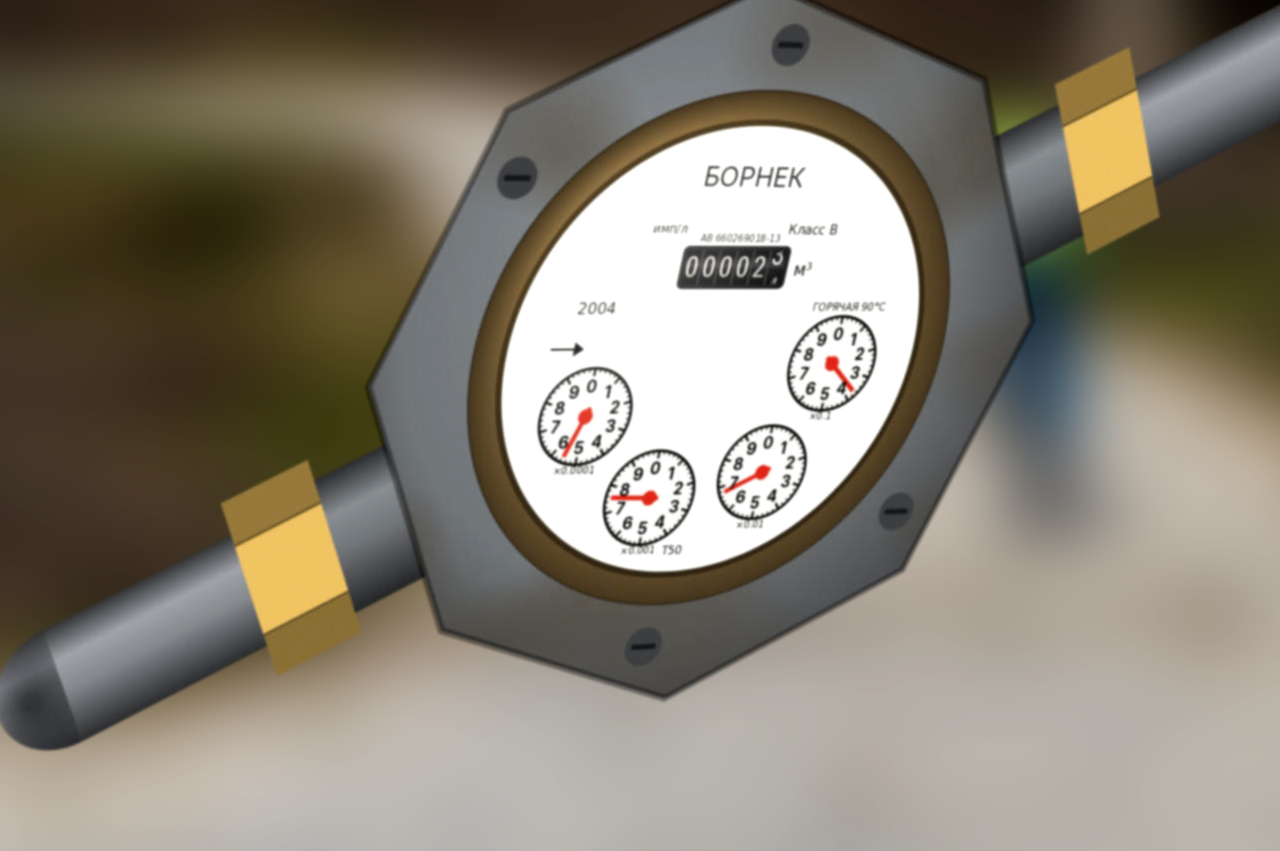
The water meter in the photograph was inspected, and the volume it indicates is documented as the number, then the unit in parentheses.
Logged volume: 23.3675 (m³)
